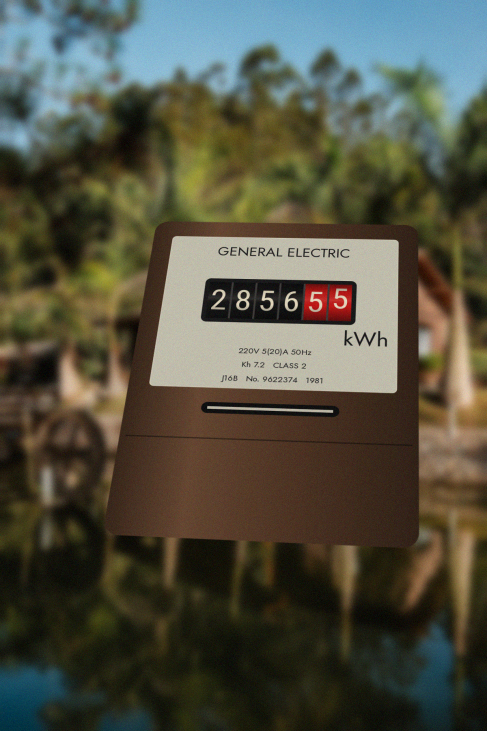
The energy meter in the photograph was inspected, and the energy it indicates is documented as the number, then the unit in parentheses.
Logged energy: 2856.55 (kWh)
